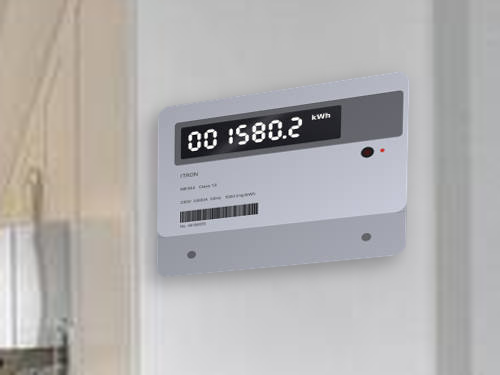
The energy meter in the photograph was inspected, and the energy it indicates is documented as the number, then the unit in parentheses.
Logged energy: 1580.2 (kWh)
